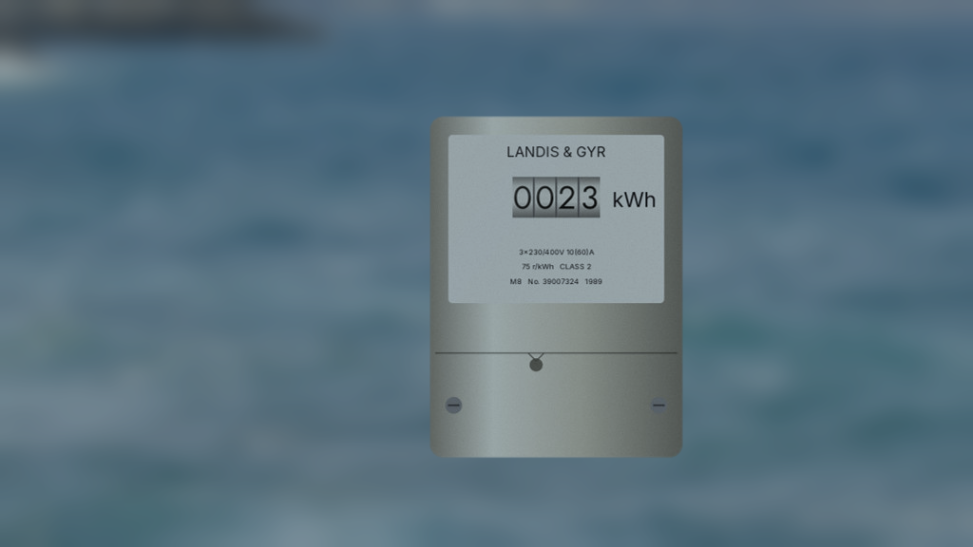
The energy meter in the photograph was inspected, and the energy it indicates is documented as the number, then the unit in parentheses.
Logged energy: 23 (kWh)
